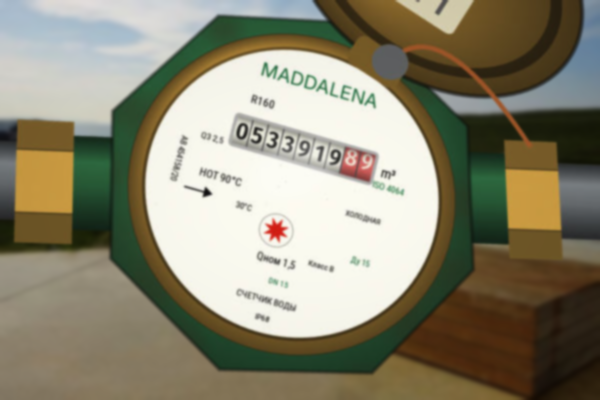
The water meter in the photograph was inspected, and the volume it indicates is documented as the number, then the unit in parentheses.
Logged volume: 533919.89 (m³)
